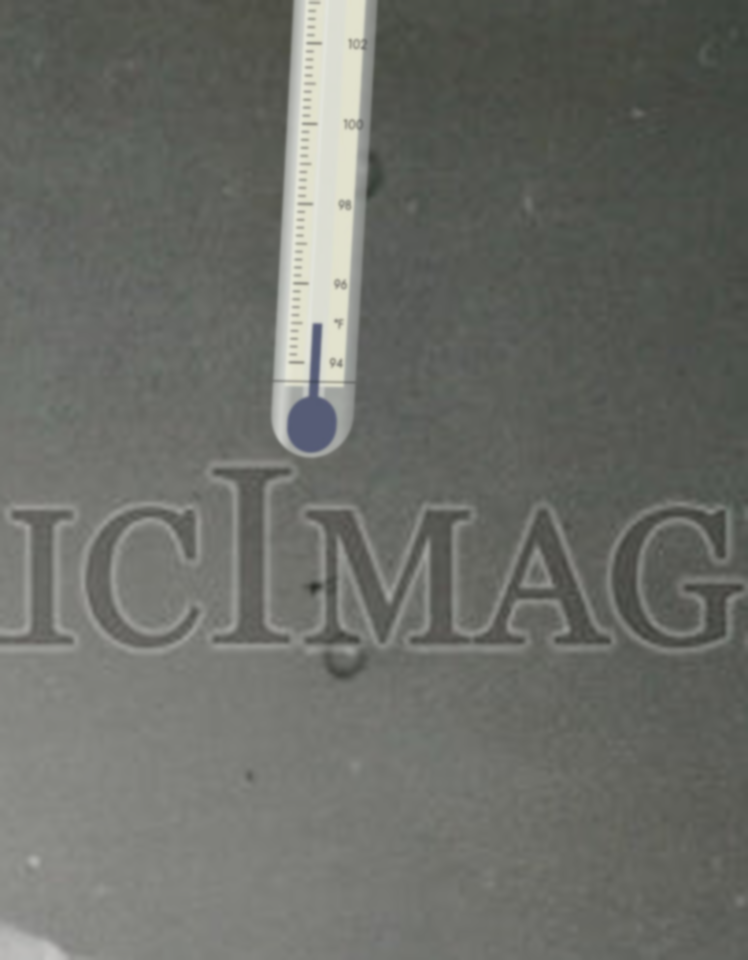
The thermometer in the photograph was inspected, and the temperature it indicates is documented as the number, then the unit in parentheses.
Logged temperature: 95 (°F)
